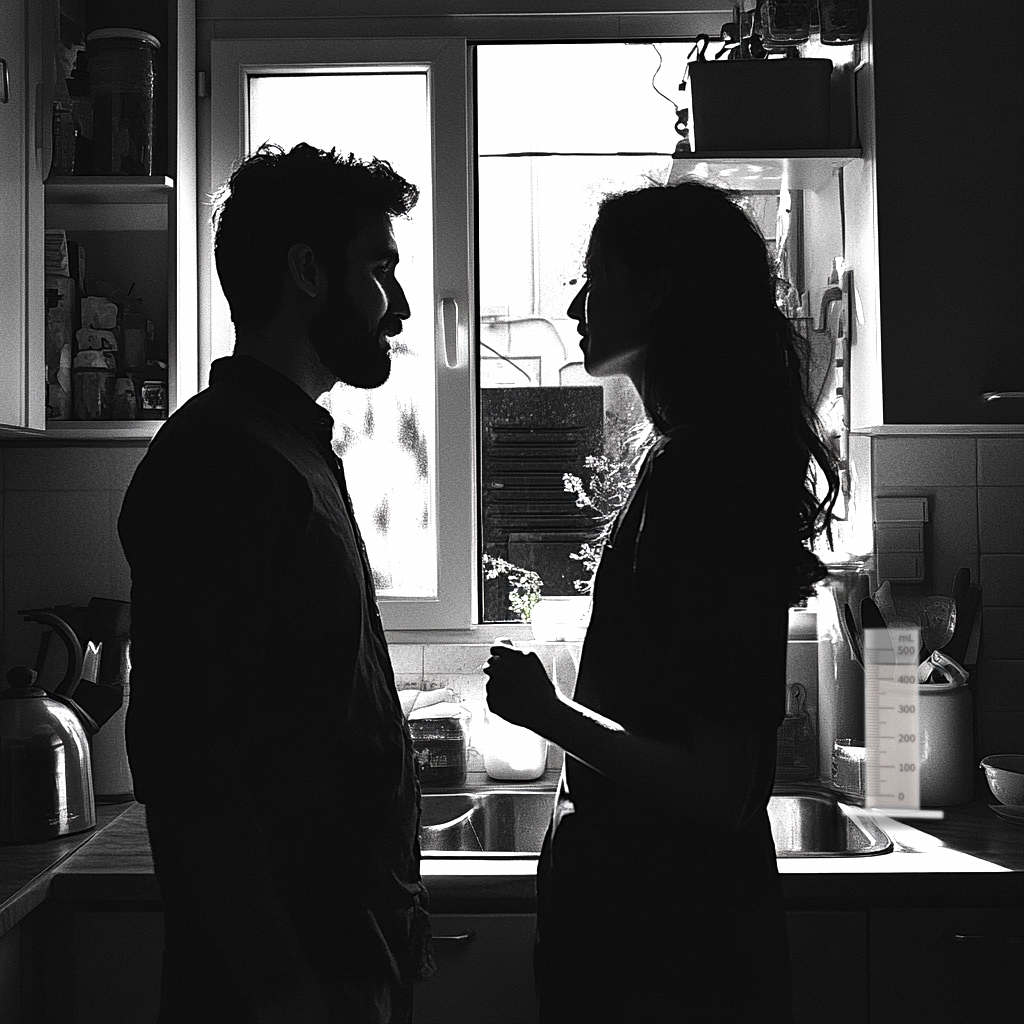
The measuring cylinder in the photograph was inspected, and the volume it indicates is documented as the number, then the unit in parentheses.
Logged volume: 450 (mL)
